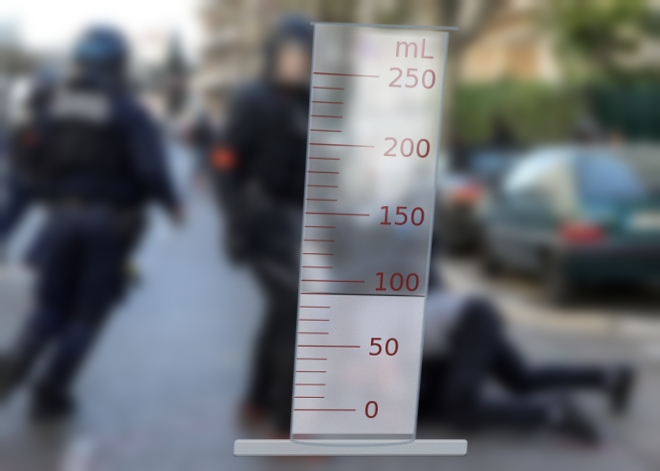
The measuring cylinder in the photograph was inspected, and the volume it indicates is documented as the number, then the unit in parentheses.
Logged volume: 90 (mL)
